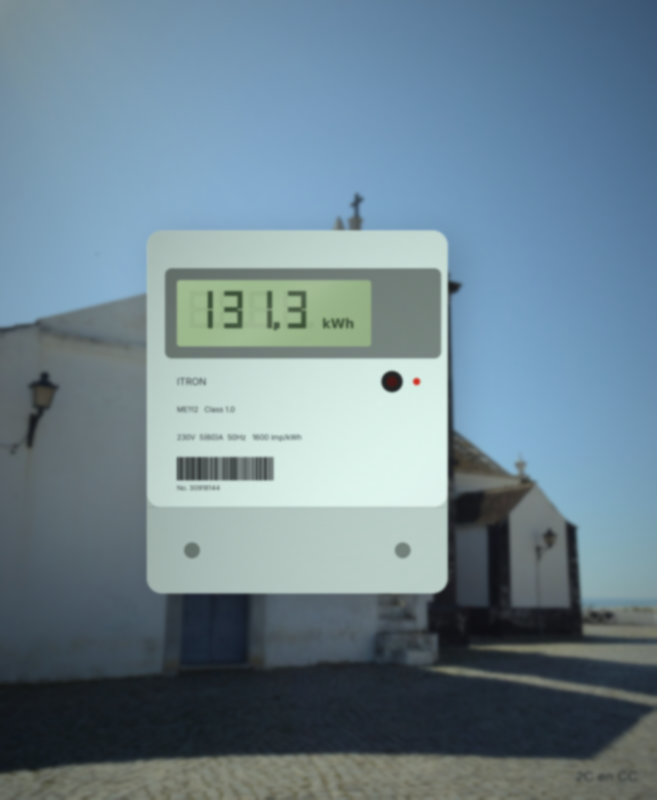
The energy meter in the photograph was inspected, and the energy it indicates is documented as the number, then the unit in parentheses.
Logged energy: 131.3 (kWh)
